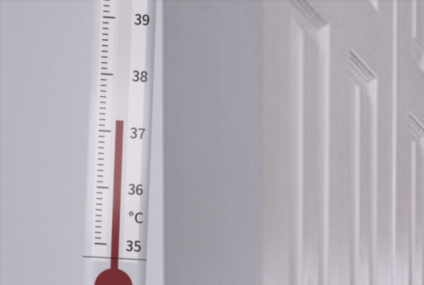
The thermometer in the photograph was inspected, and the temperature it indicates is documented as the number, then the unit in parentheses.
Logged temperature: 37.2 (°C)
